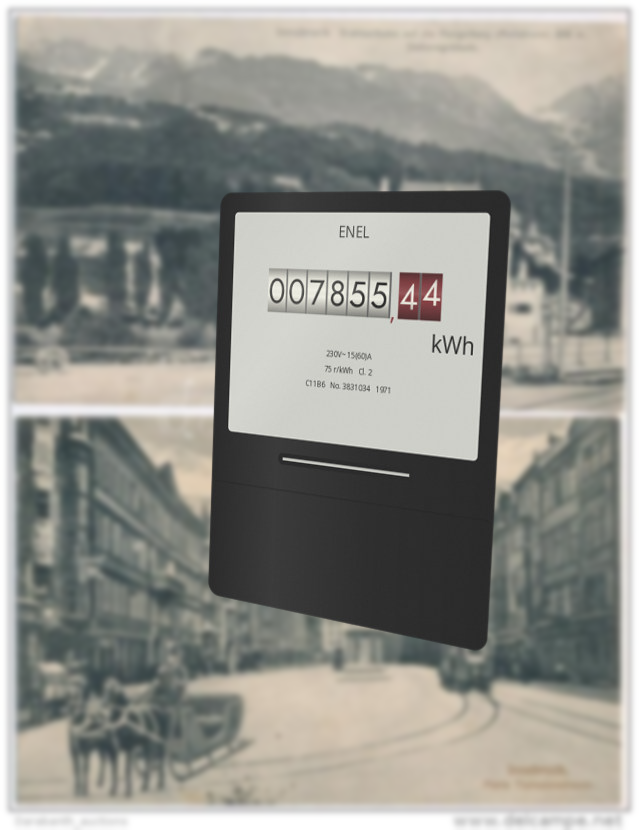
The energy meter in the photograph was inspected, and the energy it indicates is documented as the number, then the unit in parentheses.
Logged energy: 7855.44 (kWh)
